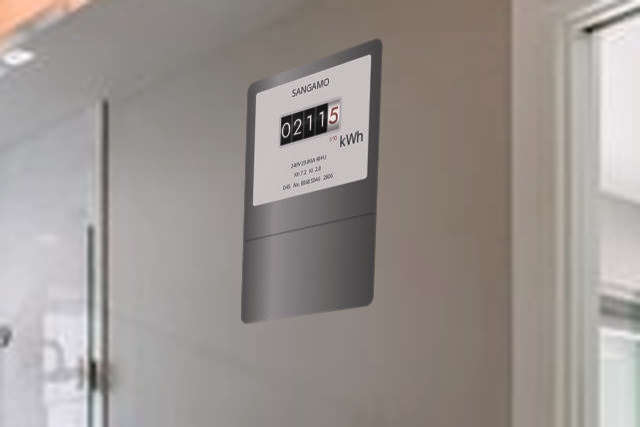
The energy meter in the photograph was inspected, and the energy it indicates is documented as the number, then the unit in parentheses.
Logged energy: 211.5 (kWh)
